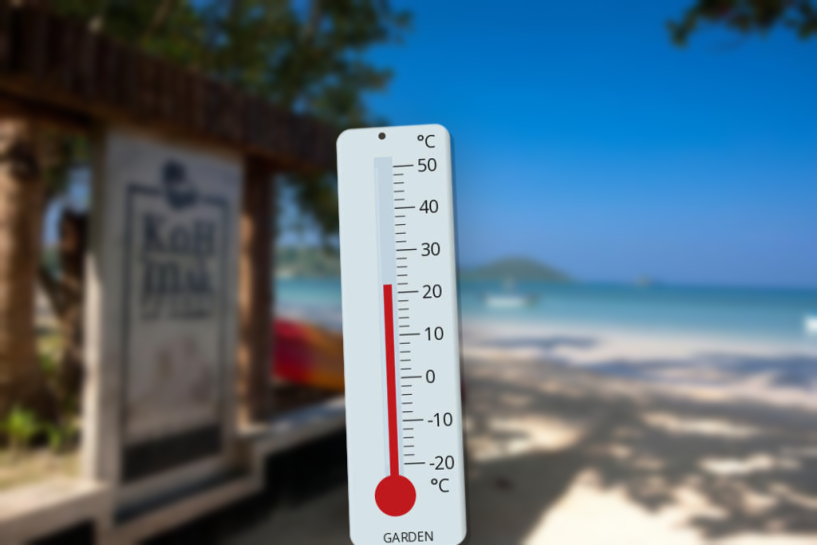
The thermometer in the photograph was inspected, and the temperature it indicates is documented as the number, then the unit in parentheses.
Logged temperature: 22 (°C)
